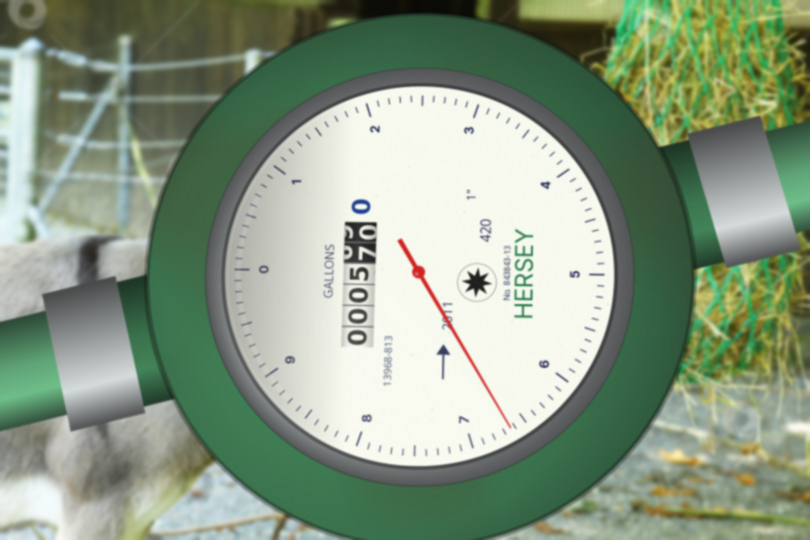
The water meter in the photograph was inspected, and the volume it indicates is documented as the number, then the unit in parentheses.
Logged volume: 5696.6 (gal)
